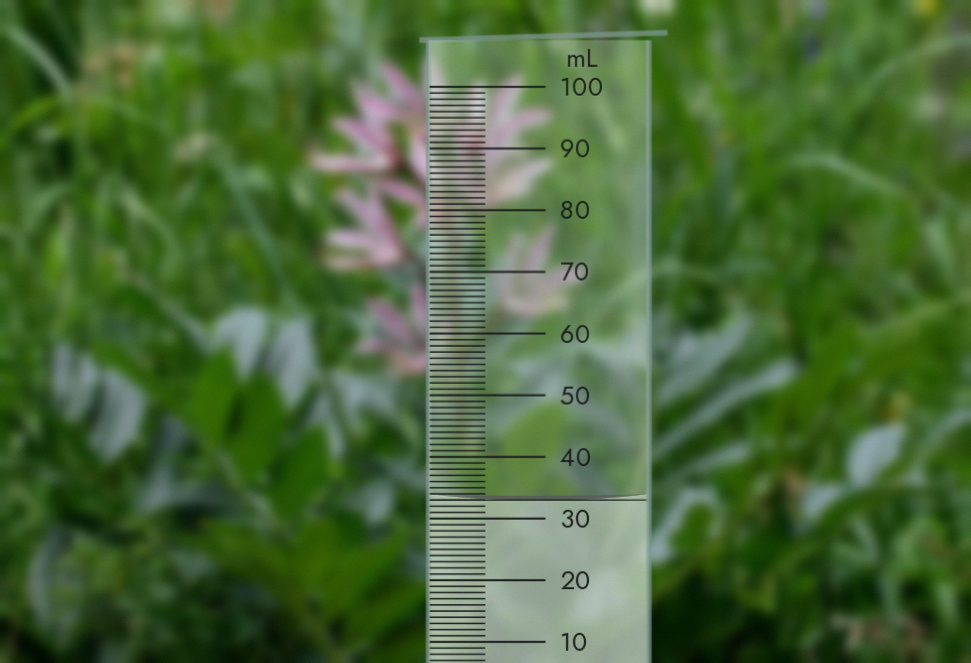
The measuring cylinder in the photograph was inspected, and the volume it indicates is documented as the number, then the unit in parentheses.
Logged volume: 33 (mL)
